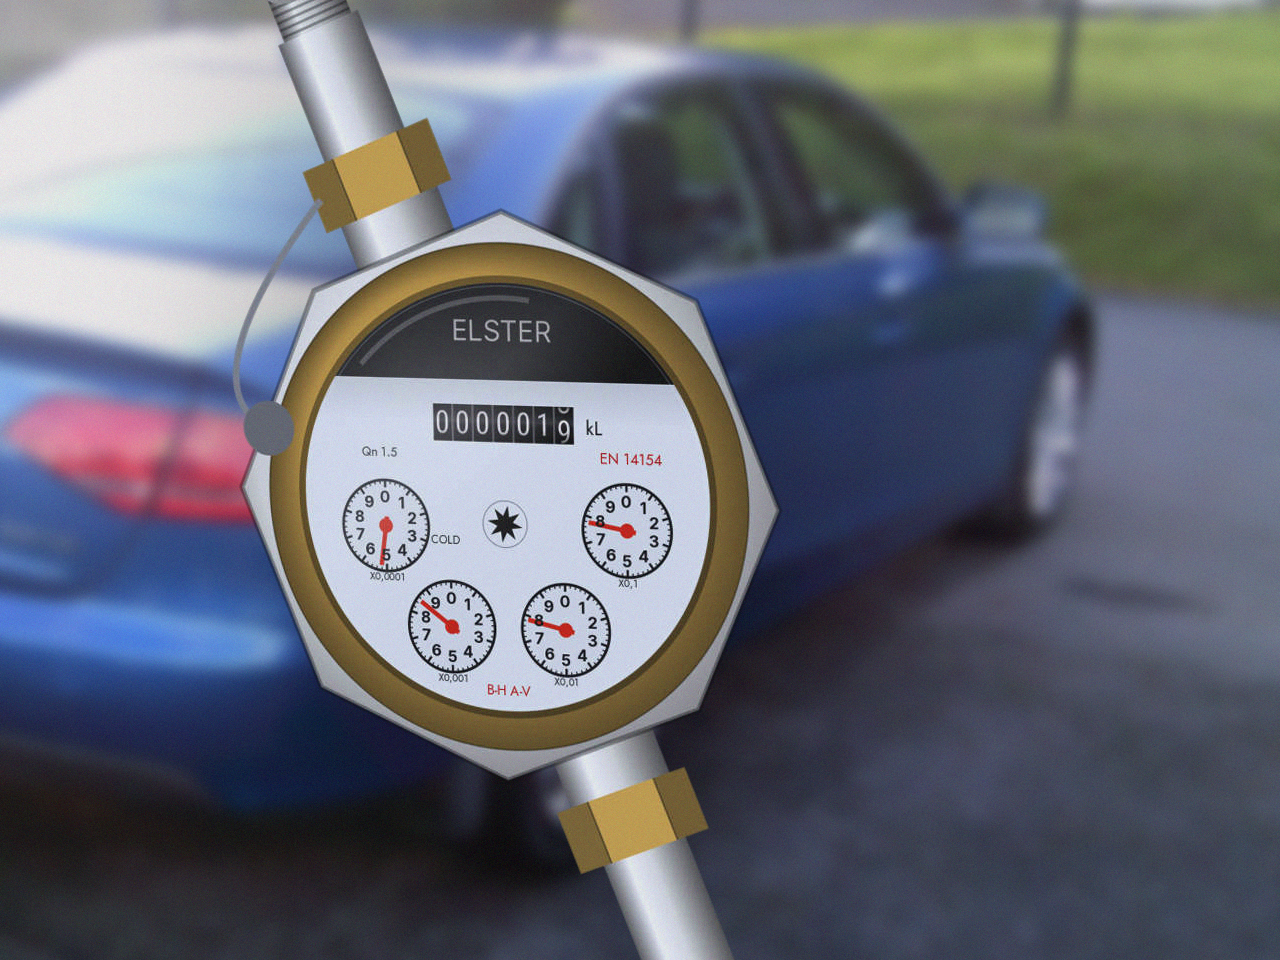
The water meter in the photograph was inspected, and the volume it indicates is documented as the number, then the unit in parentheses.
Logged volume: 18.7785 (kL)
